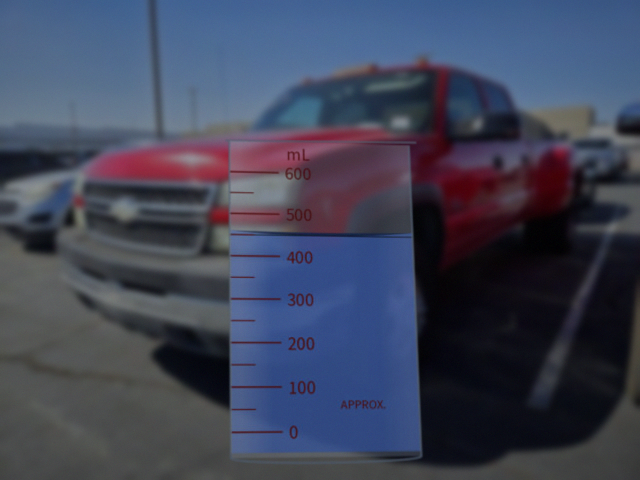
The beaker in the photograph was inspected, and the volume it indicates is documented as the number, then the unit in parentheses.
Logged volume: 450 (mL)
